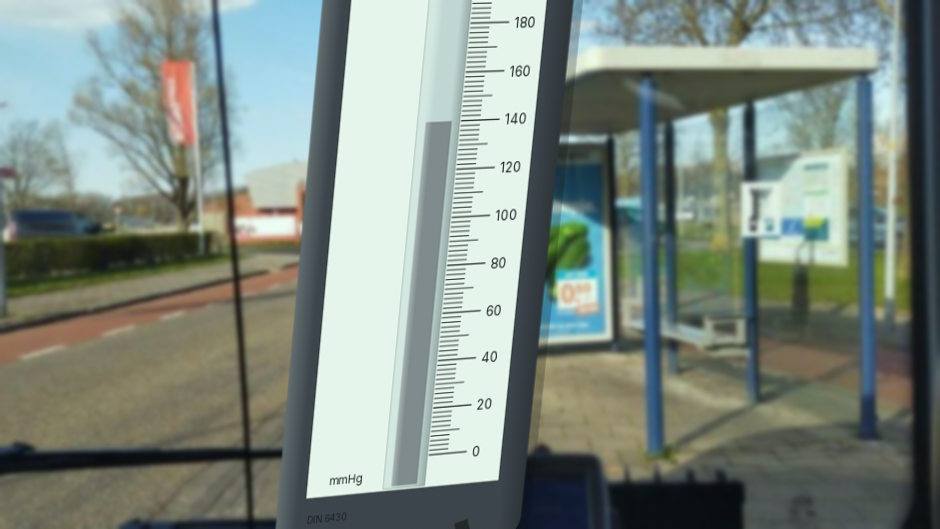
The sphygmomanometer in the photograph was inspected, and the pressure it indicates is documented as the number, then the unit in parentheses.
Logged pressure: 140 (mmHg)
